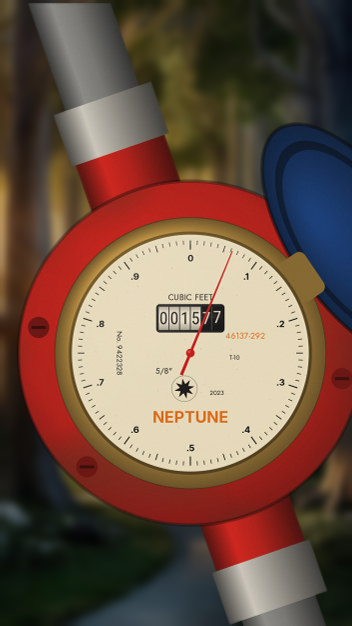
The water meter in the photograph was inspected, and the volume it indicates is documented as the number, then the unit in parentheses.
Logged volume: 1577.06 (ft³)
